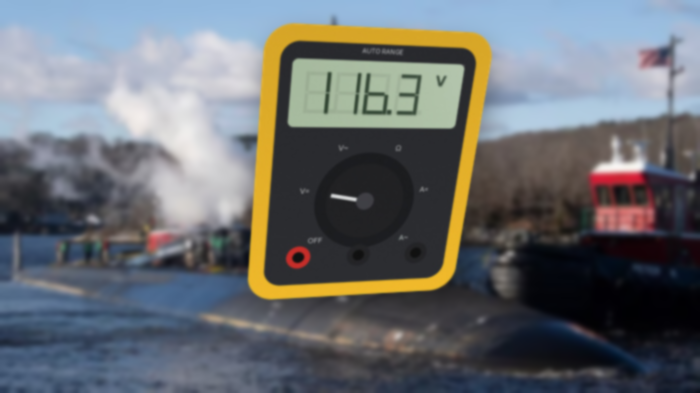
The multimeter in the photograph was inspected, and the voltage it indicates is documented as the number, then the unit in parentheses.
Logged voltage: 116.3 (V)
